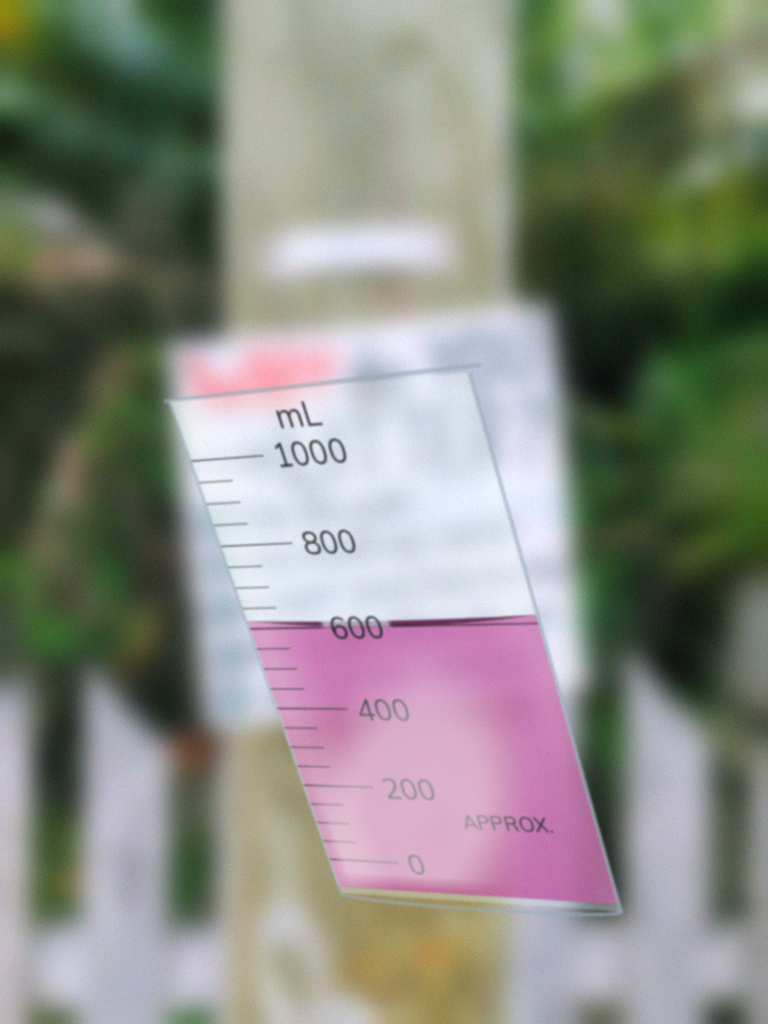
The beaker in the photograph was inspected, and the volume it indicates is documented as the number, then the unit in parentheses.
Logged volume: 600 (mL)
